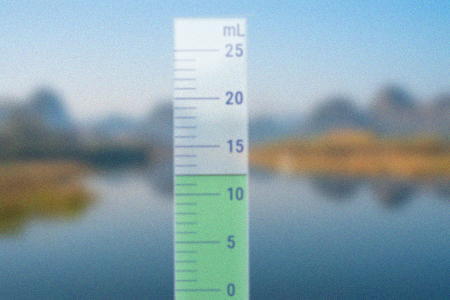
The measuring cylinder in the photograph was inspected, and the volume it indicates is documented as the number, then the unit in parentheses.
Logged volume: 12 (mL)
